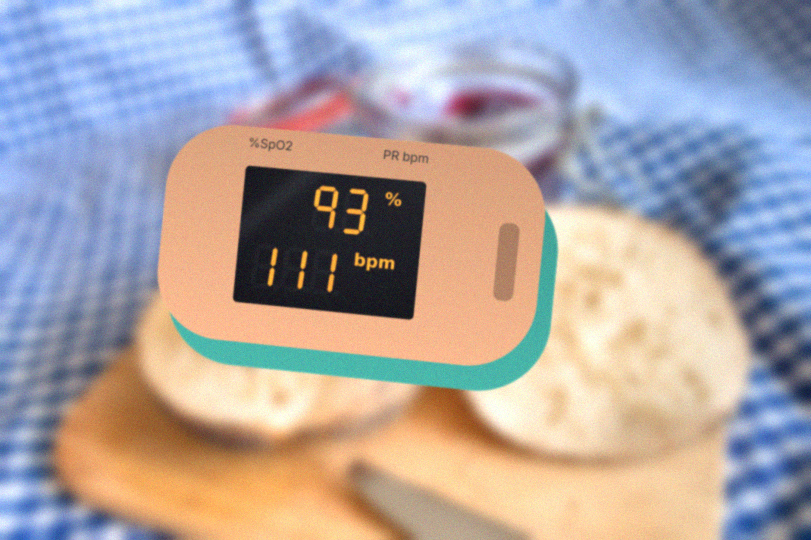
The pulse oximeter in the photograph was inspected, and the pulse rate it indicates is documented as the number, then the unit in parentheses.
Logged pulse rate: 111 (bpm)
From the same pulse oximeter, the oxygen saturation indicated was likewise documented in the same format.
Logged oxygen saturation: 93 (%)
